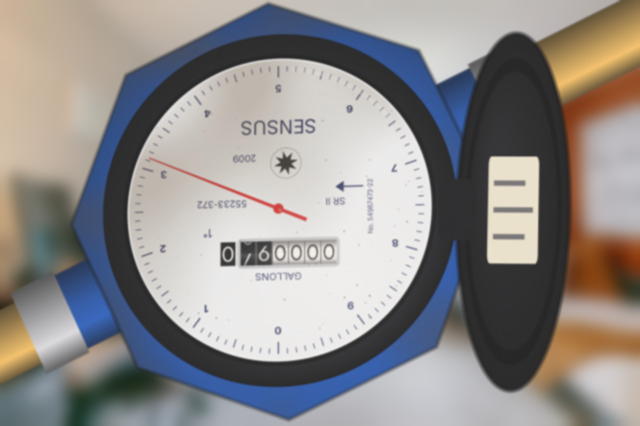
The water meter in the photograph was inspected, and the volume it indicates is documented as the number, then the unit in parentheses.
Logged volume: 973.1 (gal)
